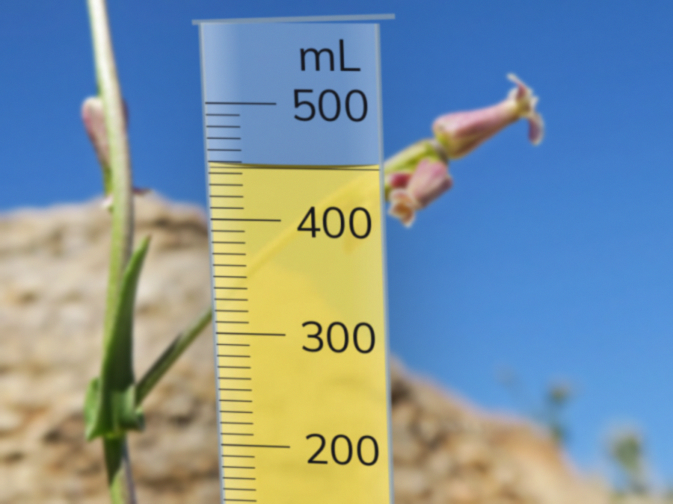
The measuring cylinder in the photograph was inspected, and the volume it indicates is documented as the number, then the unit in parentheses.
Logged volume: 445 (mL)
